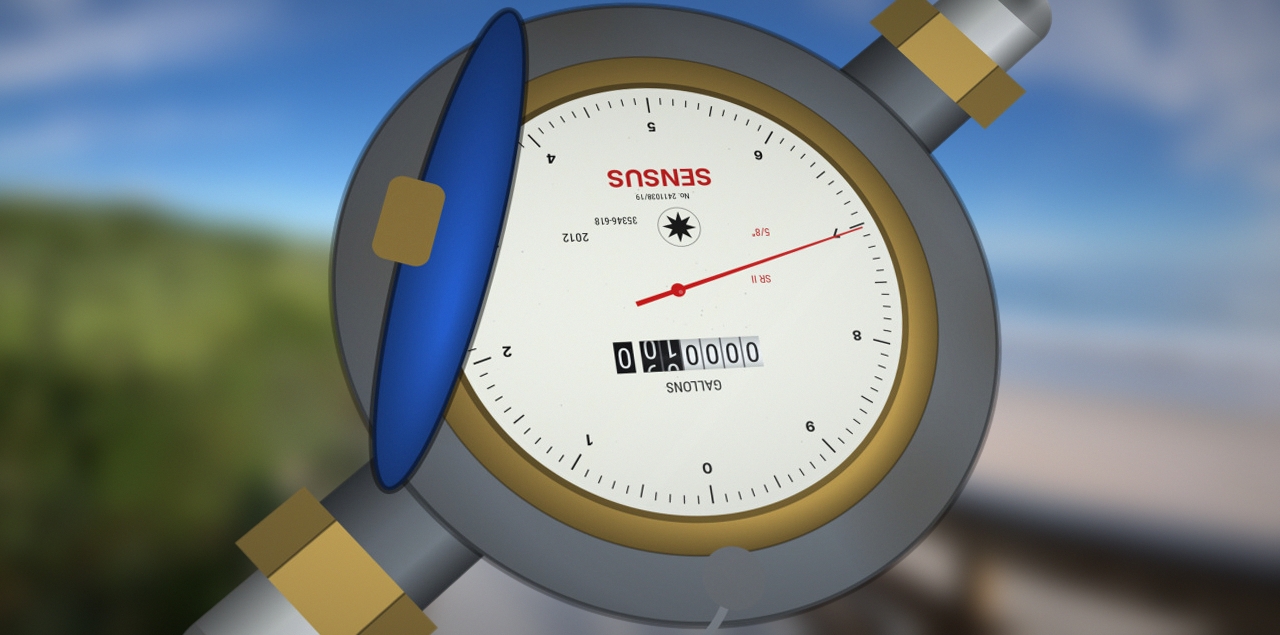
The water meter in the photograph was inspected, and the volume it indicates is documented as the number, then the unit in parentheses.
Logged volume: 97.0 (gal)
